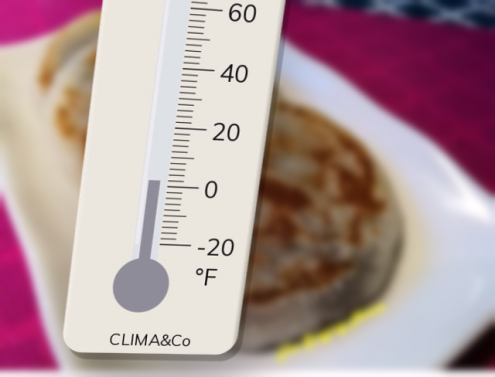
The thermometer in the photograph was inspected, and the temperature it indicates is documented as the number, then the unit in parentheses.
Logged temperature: 2 (°F)
